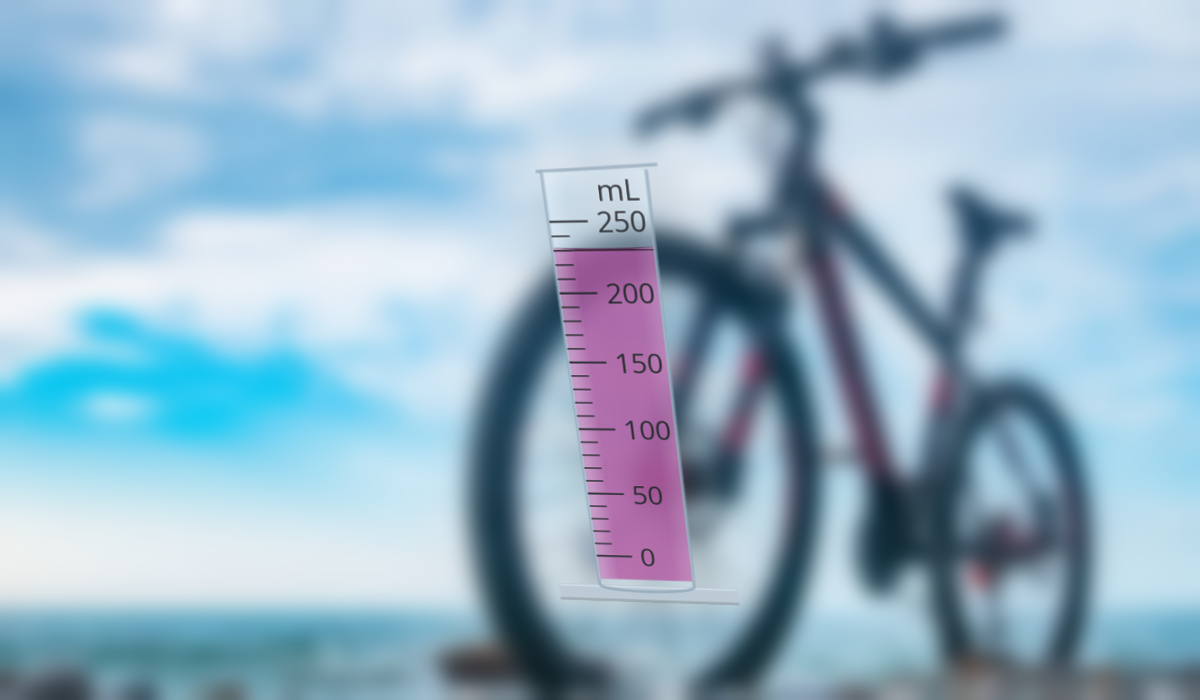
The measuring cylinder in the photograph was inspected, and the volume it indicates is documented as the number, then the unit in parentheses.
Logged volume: 230 (mL)
